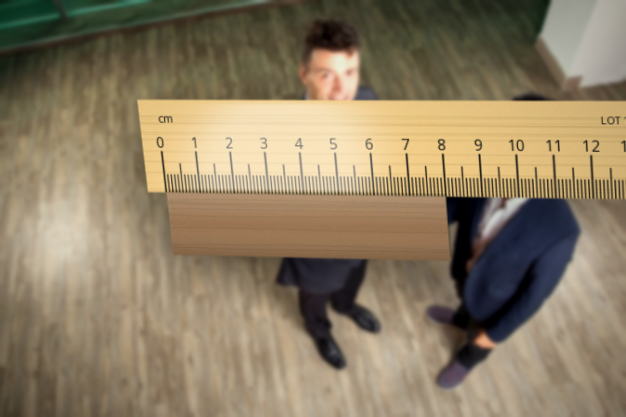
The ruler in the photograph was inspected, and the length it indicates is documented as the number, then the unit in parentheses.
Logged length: 8 (cm)
